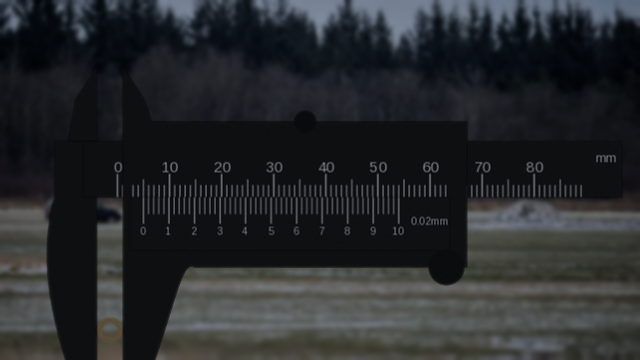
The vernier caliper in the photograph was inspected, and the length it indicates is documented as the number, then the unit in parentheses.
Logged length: 5.0 (mm)
